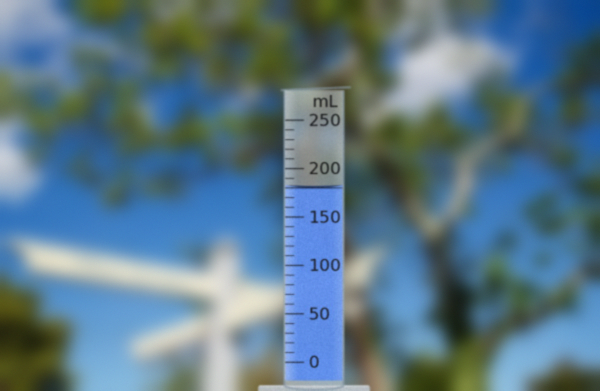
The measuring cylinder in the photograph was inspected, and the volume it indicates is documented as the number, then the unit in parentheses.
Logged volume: 180 (mL)
